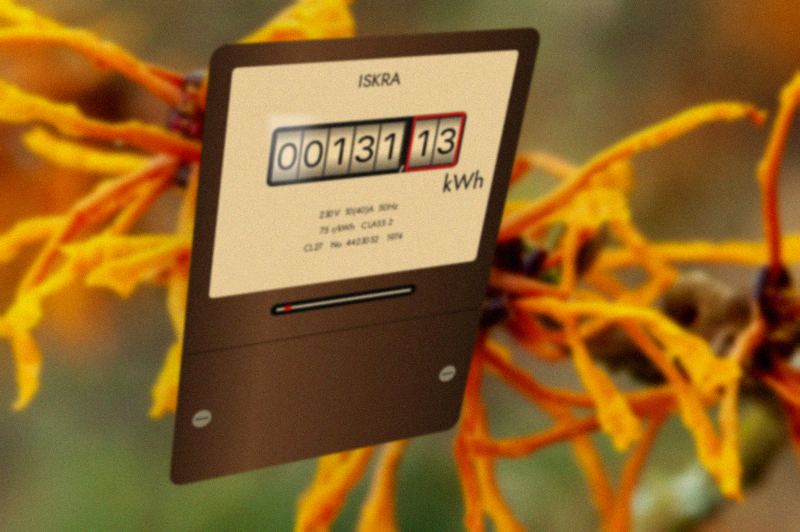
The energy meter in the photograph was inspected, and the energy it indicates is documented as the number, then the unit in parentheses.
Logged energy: 131.13 (kWh)
